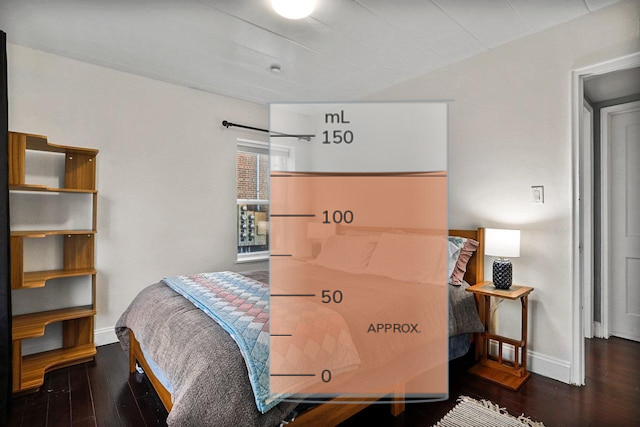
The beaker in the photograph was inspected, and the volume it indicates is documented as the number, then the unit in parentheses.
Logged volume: 125 (mL)
